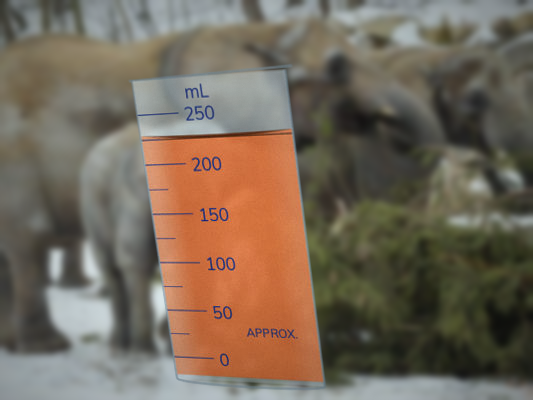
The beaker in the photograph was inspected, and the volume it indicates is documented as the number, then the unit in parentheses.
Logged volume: 225 (mL)
